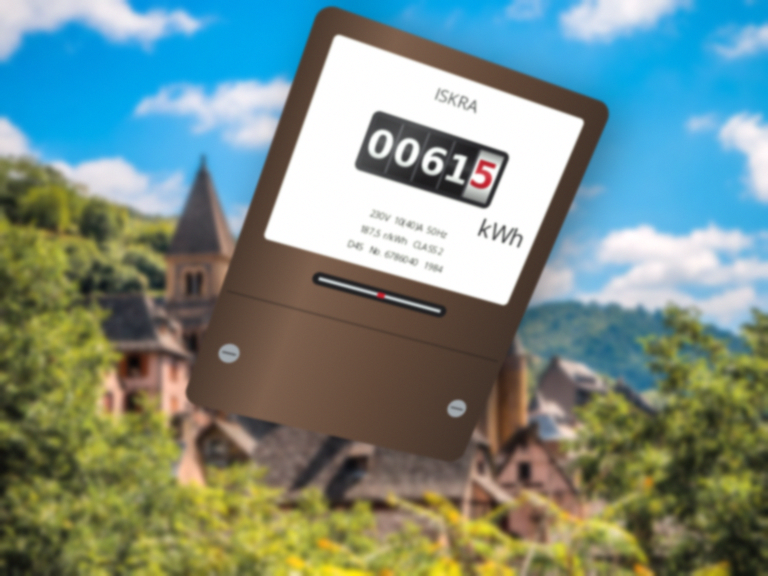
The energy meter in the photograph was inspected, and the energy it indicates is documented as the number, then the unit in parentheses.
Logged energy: 61.5 (kWh)
